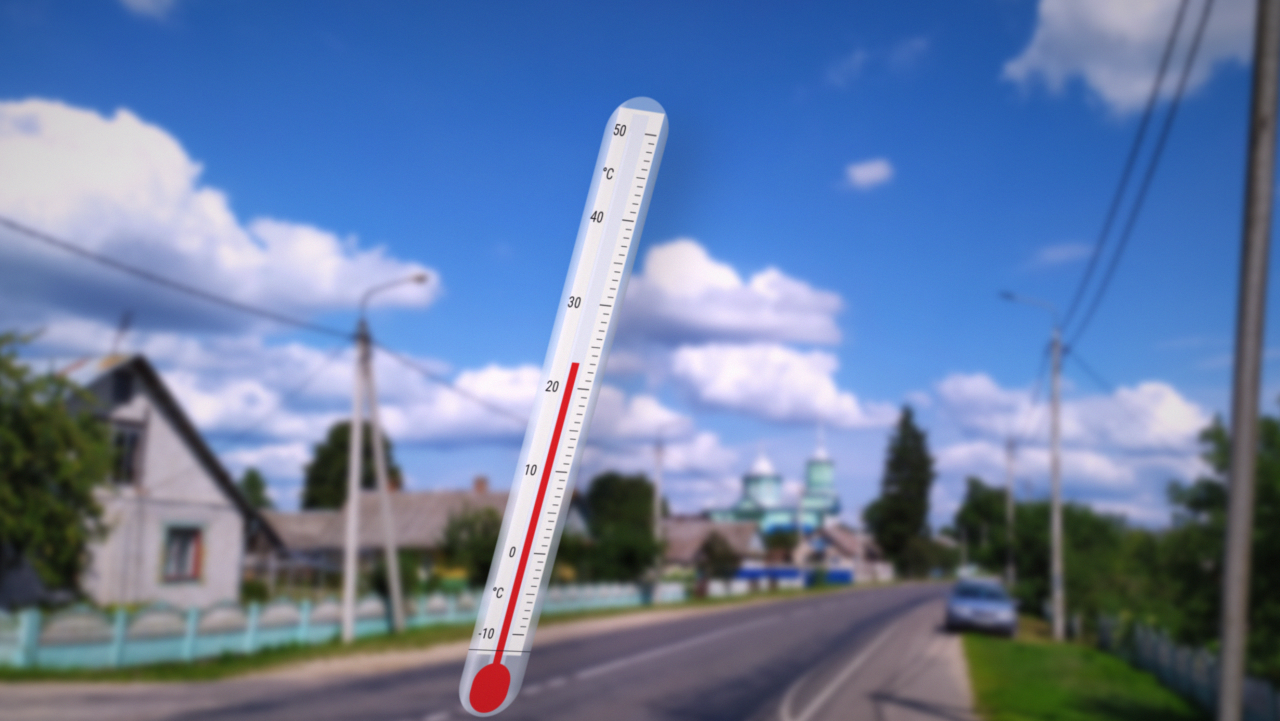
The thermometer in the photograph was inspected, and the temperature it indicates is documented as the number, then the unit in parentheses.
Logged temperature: 23 (°C)
